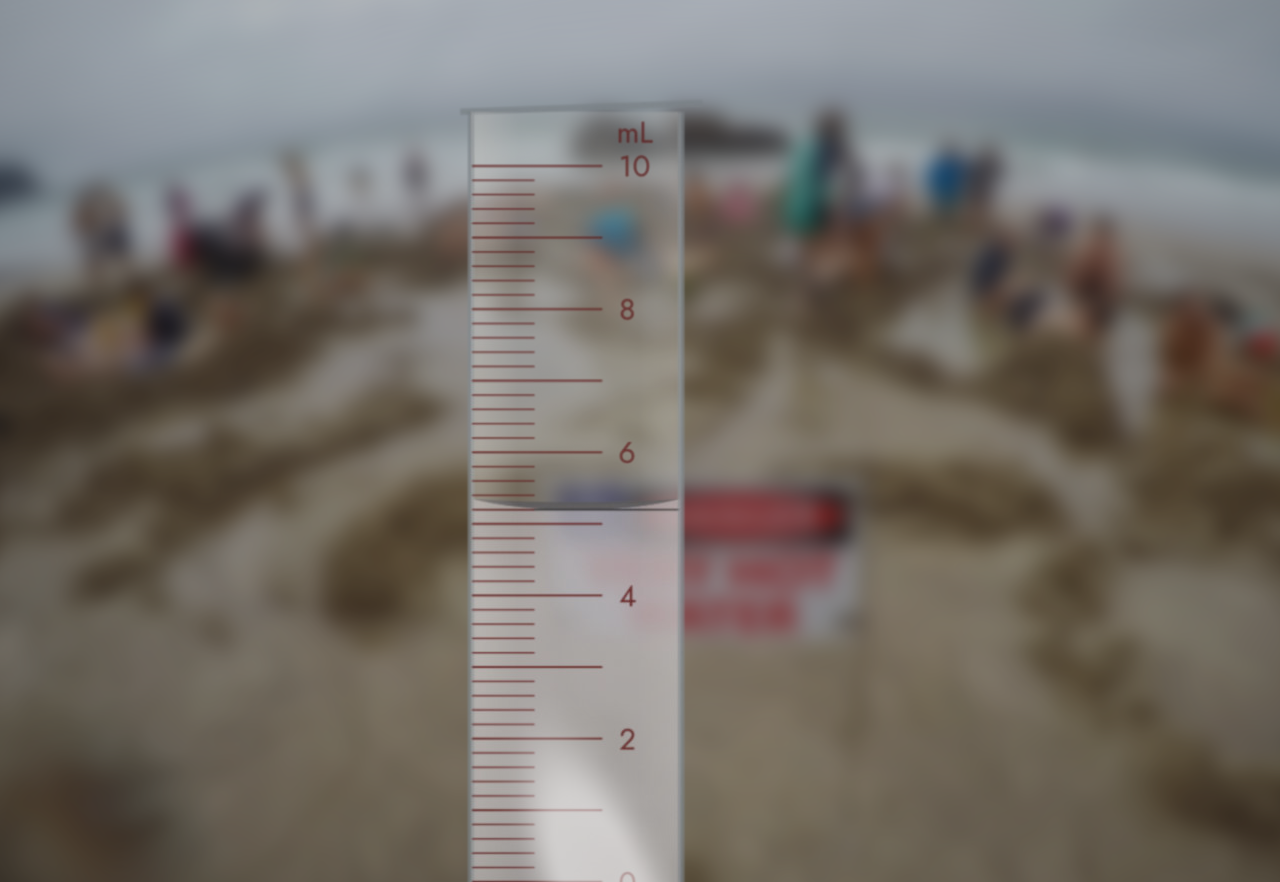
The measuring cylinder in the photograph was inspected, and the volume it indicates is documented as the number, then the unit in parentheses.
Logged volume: 5.2 (mL)
